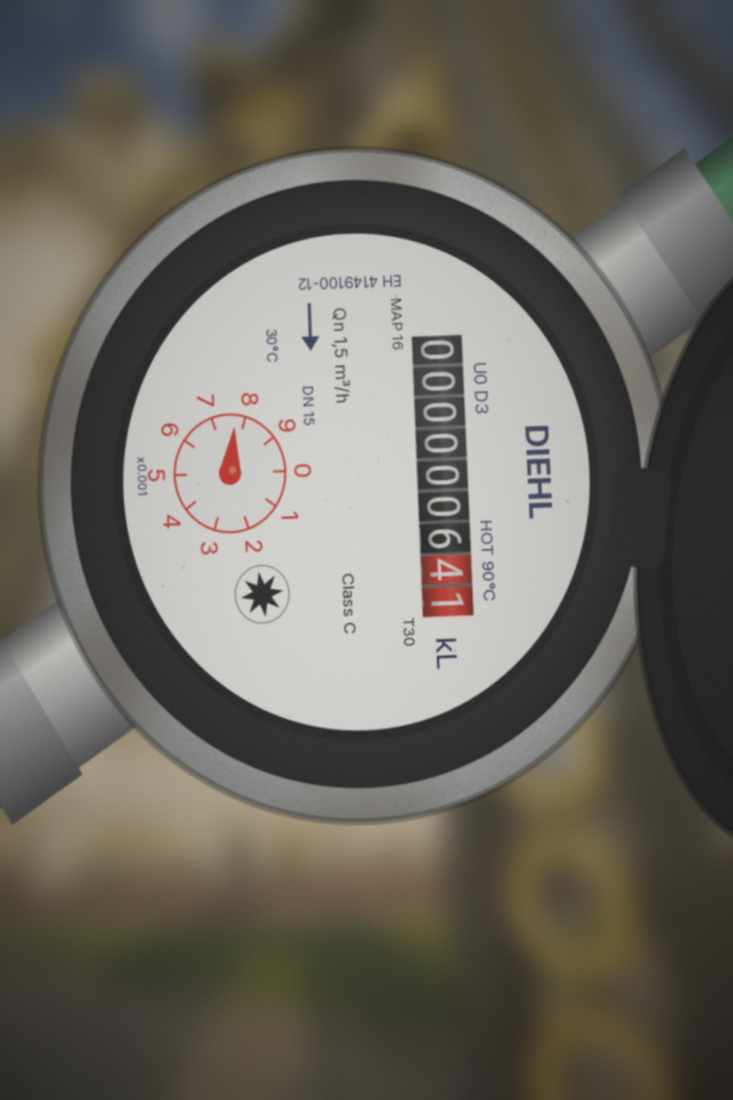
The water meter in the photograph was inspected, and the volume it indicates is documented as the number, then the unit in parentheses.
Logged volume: 6.417 (kL)
